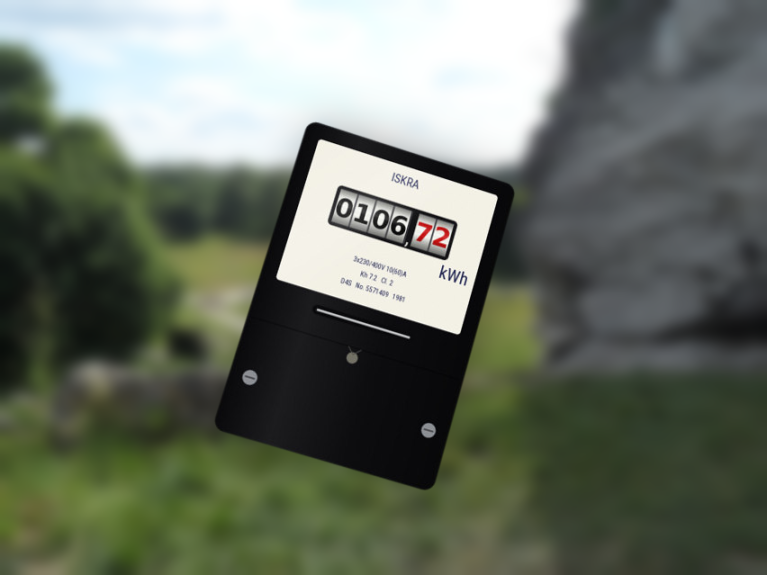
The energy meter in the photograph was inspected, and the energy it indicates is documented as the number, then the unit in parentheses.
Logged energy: 106.72 (kWh)
